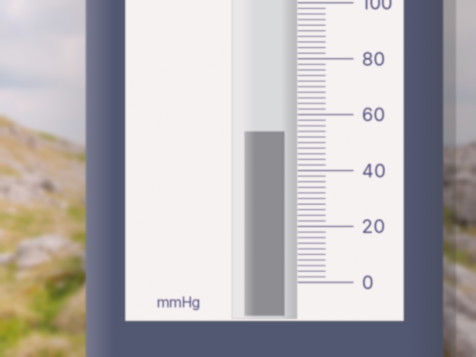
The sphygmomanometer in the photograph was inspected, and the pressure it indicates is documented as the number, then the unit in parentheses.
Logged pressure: 54 (mmHg)
